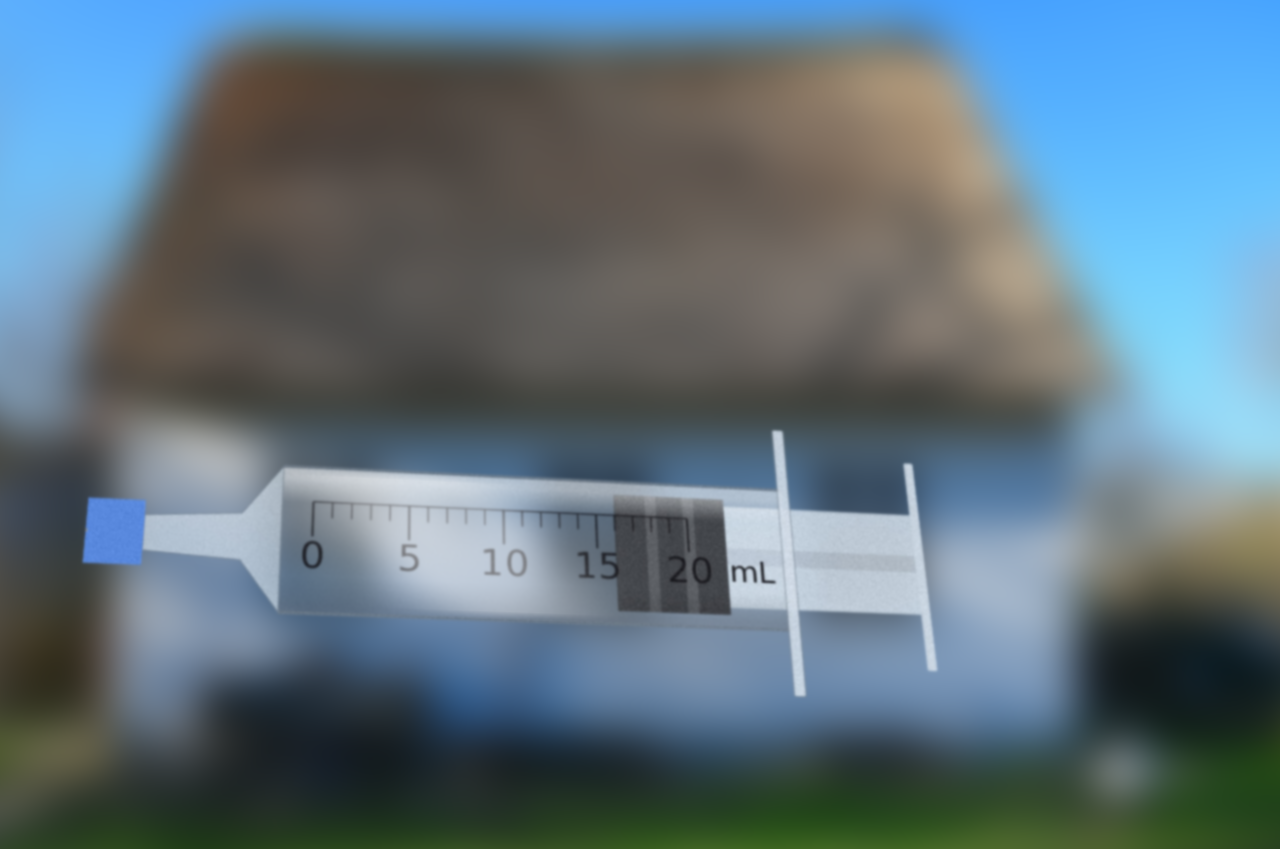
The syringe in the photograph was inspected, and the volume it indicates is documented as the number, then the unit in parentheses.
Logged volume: 16 (mL)
